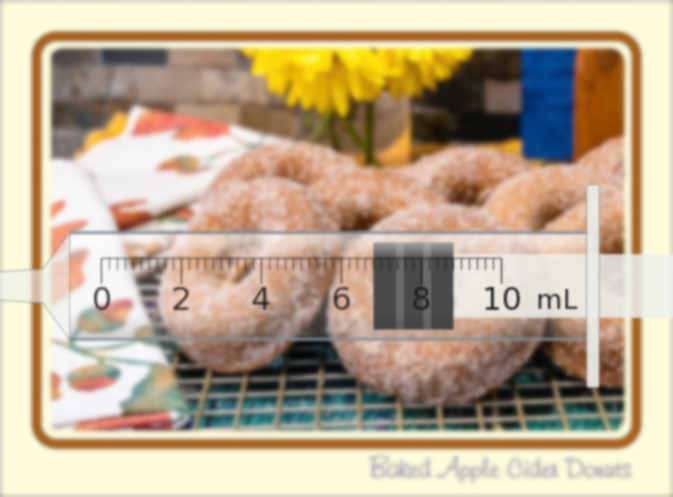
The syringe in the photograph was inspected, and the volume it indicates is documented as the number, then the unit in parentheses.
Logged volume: 6.8 (mL)
